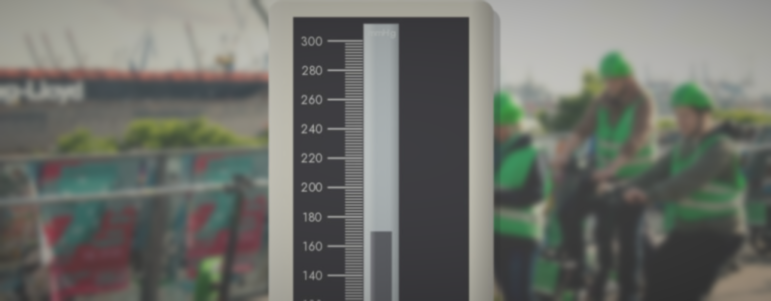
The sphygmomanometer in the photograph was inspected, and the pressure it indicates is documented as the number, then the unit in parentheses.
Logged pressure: 170 (mmHg)
